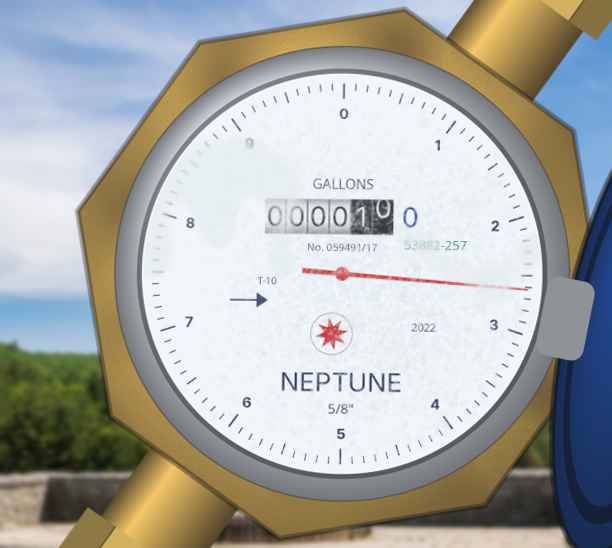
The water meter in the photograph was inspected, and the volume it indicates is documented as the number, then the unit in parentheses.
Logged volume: 102.6 (gal)
